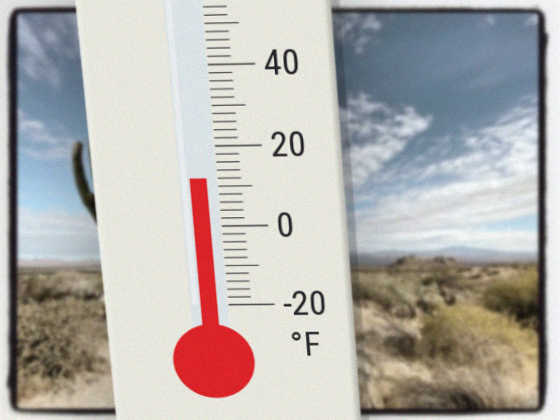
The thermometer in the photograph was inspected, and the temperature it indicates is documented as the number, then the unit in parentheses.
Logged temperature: 12 (°F)
